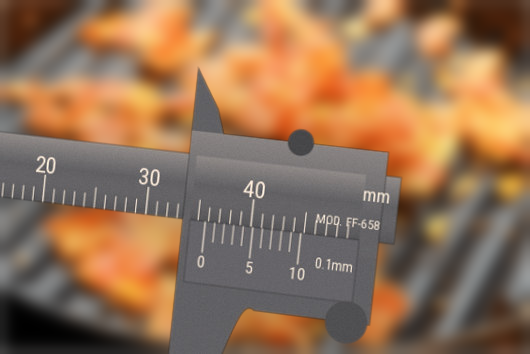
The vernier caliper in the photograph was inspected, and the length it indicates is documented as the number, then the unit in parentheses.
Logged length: 35.7 (mm)
